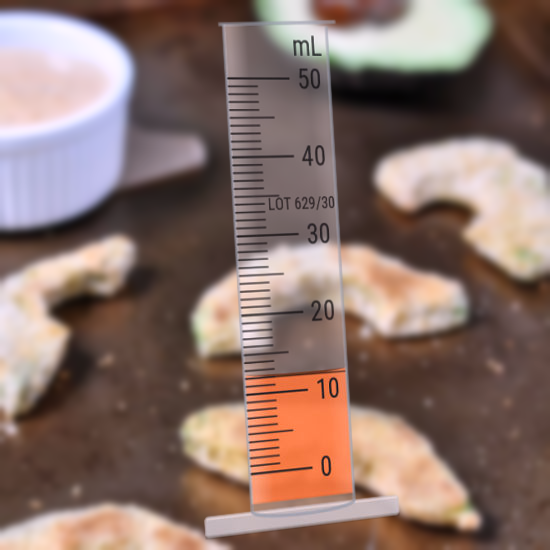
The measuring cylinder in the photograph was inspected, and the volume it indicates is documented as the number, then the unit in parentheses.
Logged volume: 12 (mL)
